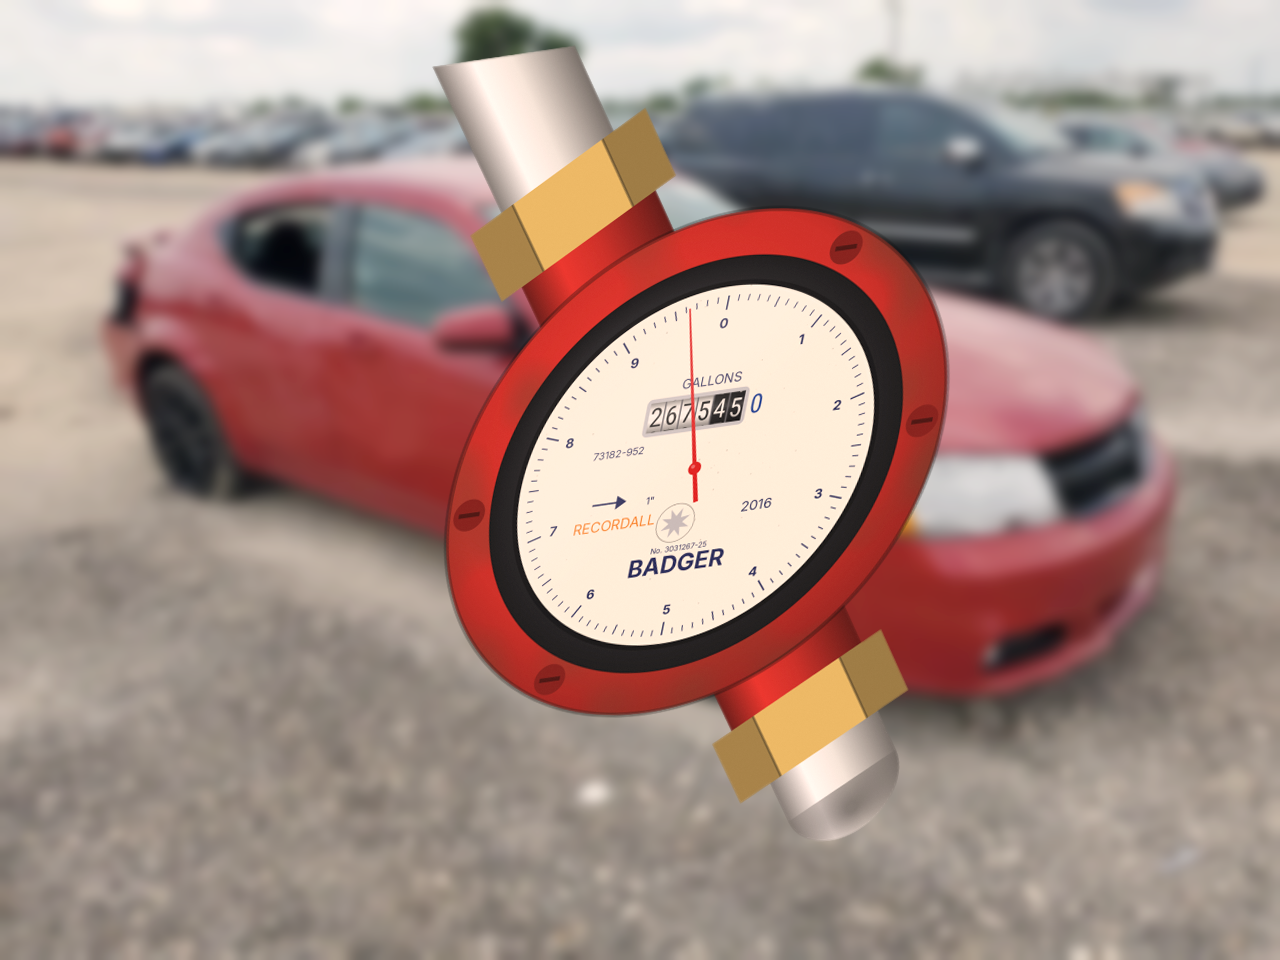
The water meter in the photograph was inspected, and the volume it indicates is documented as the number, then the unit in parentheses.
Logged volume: 2675449.6 (gal)
